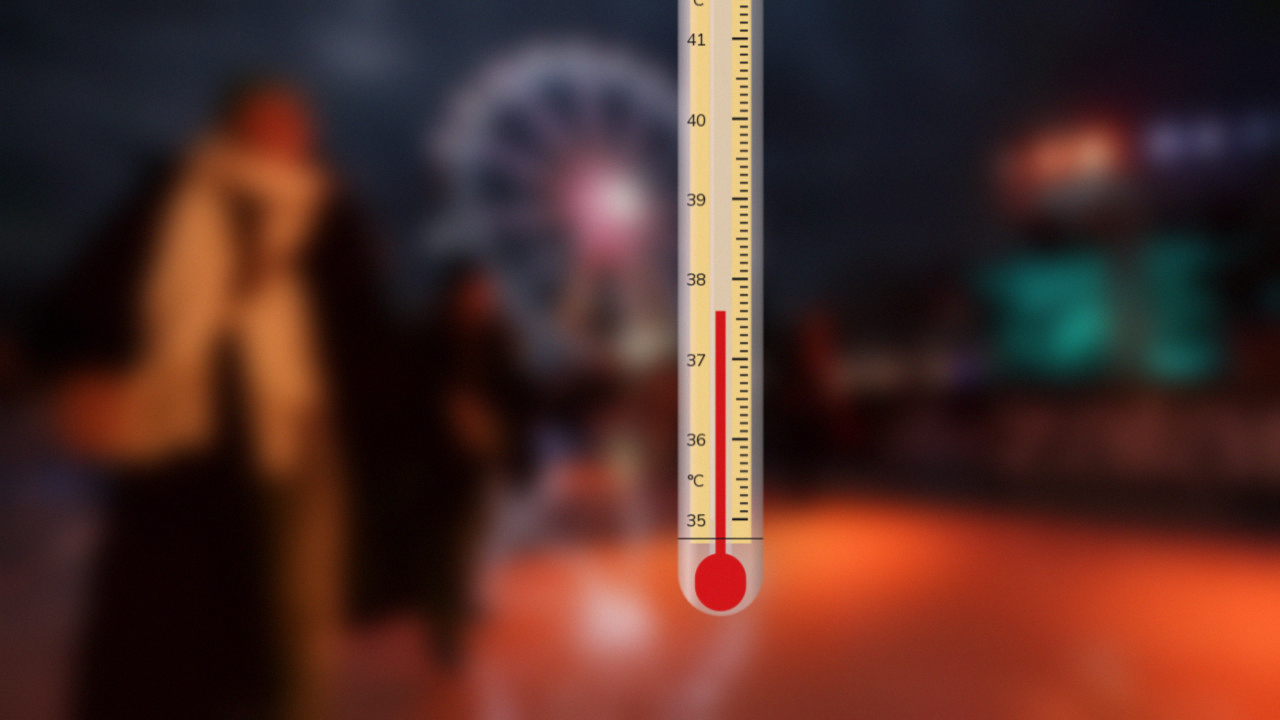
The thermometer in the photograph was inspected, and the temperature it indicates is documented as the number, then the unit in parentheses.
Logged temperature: 37.6 (°C)
